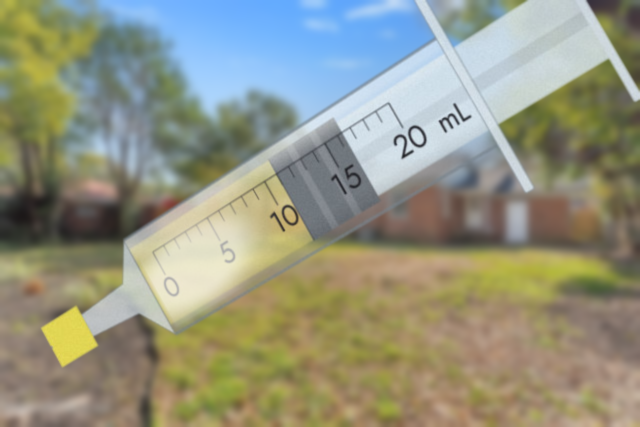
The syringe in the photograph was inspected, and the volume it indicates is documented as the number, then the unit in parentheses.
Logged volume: 11 (mL)
